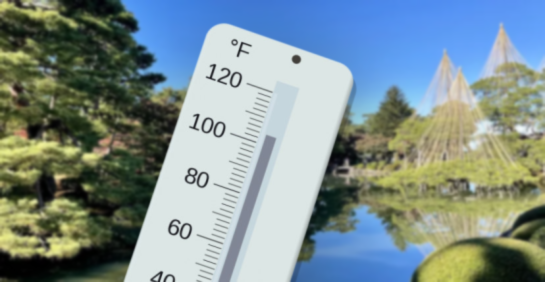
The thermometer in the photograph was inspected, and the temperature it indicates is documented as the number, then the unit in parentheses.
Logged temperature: 104 (°F)
